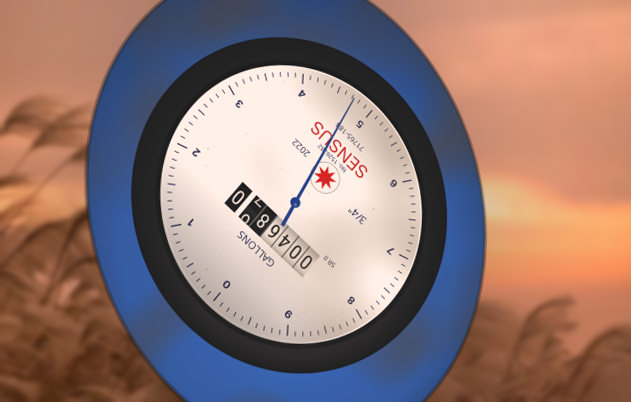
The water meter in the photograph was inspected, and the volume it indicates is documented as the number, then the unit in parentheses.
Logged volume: 46864.7 (gal)
